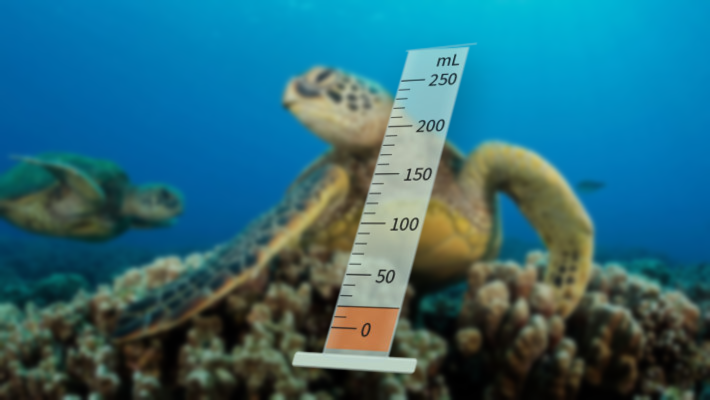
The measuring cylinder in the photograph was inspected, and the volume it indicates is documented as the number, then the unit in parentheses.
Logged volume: 20 (mL)
